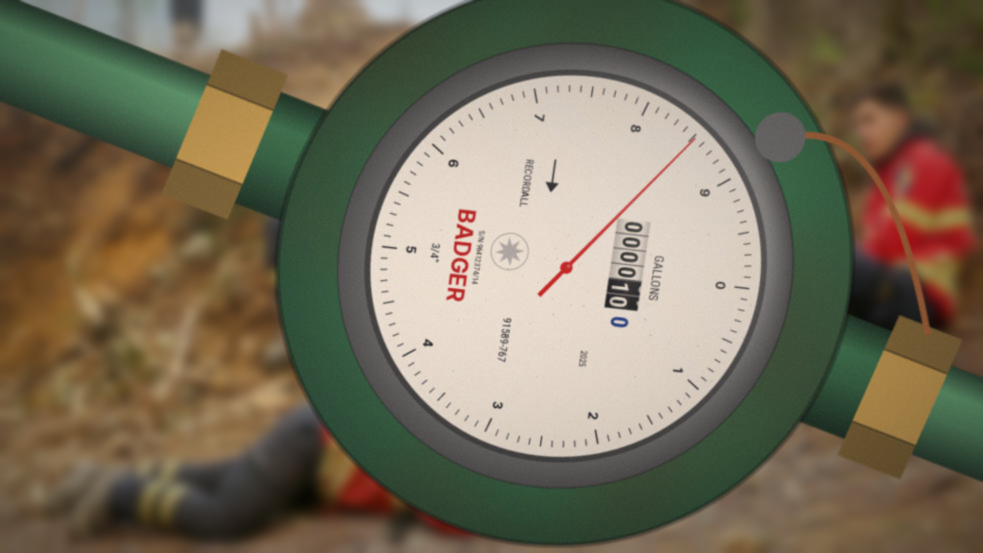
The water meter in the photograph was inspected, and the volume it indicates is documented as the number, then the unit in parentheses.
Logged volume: 98.5 (gal)
